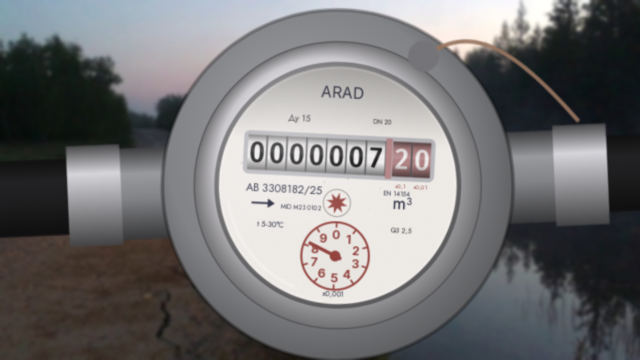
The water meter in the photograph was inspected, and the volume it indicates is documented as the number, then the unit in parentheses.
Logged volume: 7.208 (m³)
